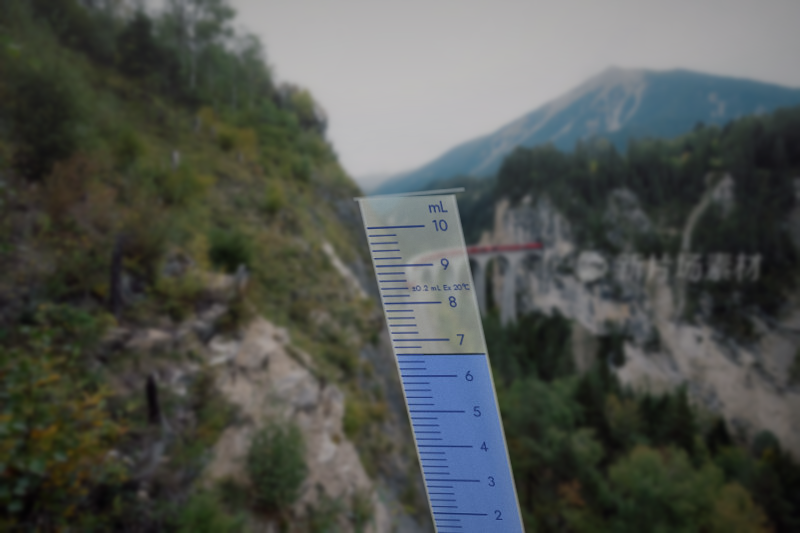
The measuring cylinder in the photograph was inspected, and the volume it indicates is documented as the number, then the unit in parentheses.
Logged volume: 6.6 (mL)
